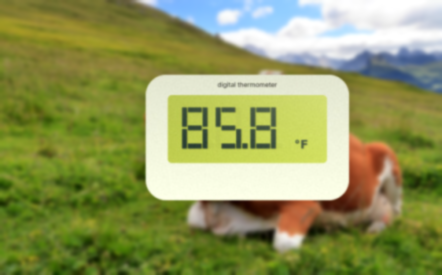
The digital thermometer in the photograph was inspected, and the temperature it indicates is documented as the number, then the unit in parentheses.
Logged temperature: 85.8 (°F)
